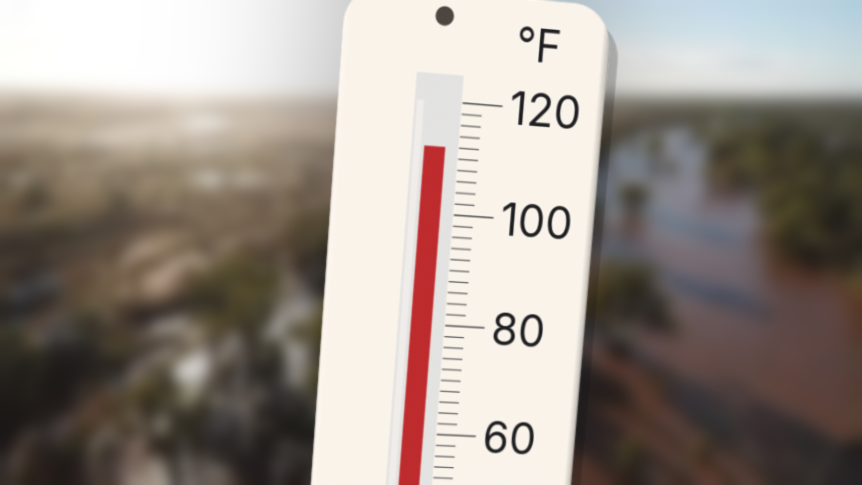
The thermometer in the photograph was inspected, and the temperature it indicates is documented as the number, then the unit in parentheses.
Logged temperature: 112 (°F)
